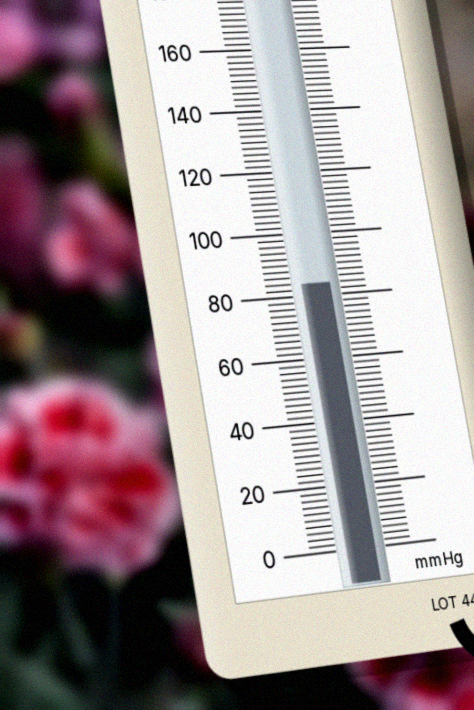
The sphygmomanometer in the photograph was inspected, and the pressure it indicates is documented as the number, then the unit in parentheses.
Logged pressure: 84 (mmHg)
